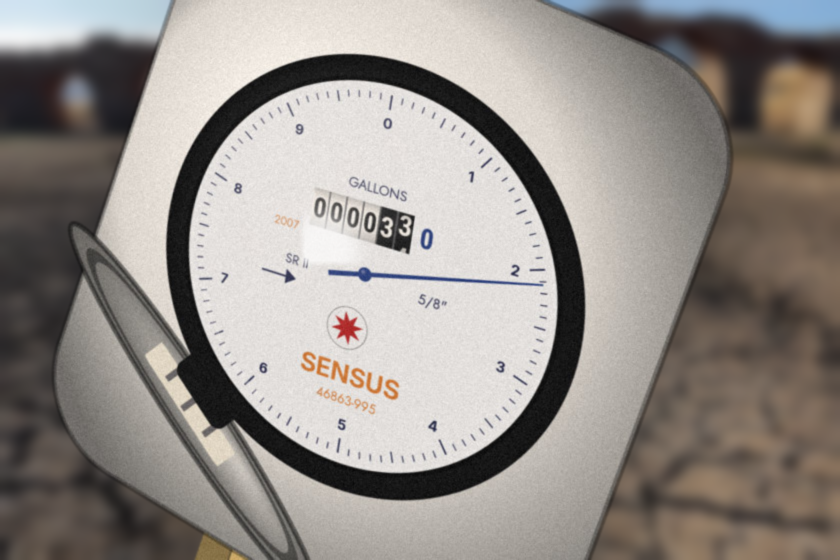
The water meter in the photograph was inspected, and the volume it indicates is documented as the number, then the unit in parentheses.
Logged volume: 332.1 (gal)
